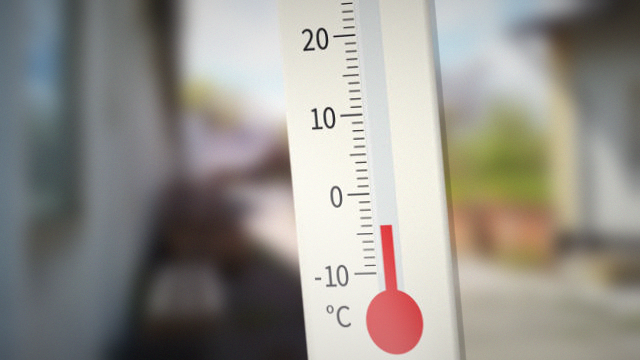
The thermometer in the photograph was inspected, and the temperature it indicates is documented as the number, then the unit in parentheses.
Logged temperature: -4 (°C)
